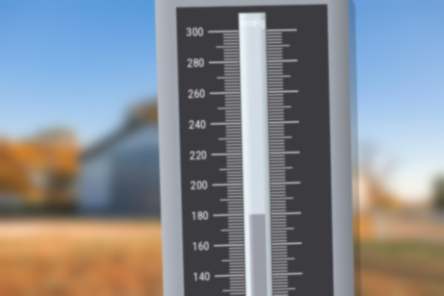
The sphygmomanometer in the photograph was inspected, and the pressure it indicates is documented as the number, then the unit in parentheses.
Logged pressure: 180 (mmHg)
